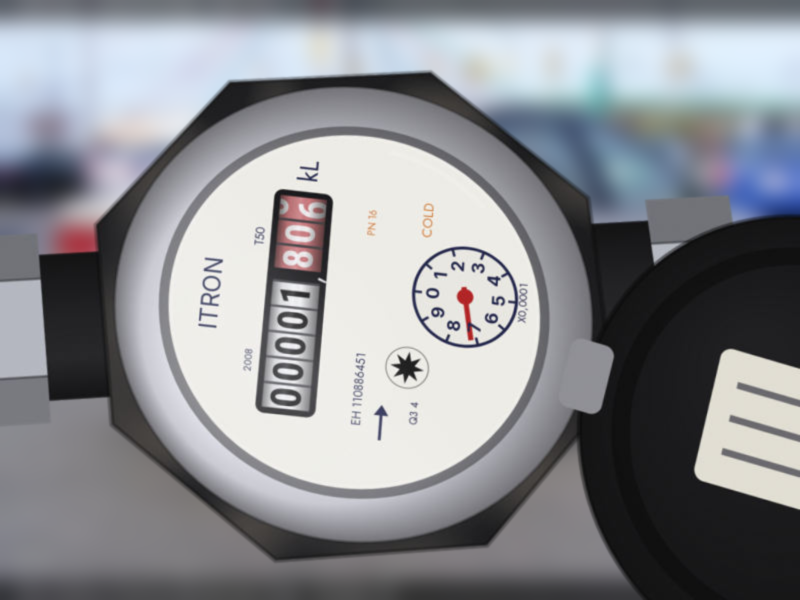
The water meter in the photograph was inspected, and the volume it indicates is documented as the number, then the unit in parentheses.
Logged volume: 1.8057 (kL)
